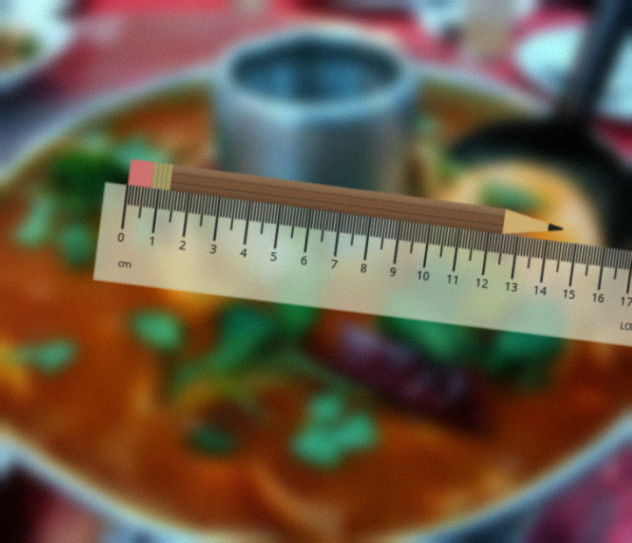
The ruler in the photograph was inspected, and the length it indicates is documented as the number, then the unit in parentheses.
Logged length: 14.5 (cm)
